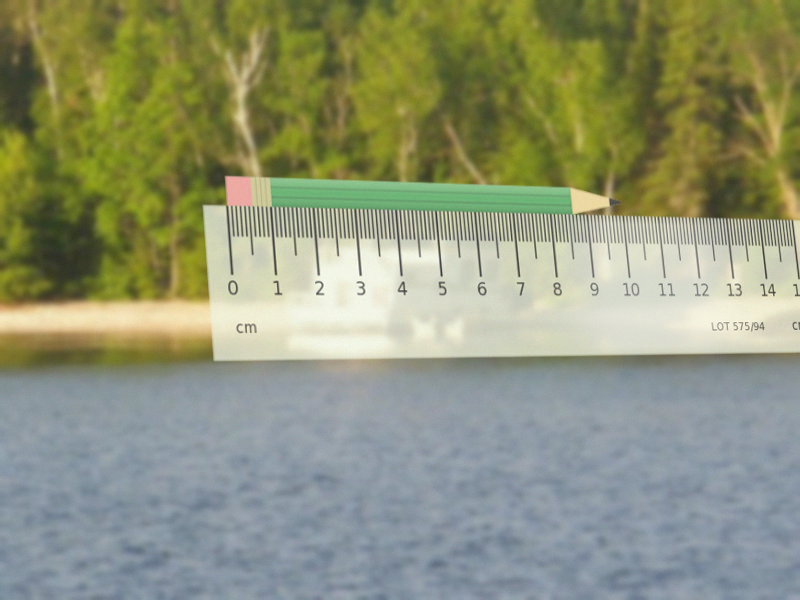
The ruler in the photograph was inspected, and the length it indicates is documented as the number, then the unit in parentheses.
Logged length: 10 (cm)
